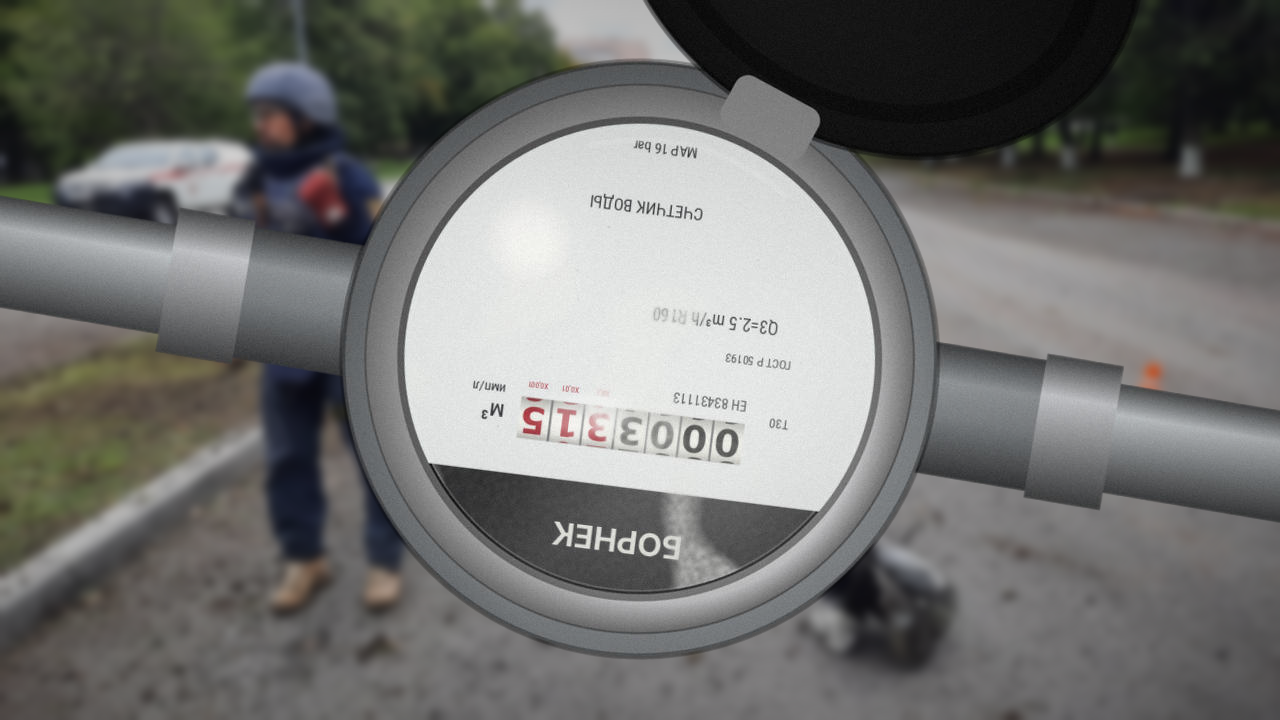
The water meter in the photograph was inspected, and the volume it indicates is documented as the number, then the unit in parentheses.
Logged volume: 3.315 (m³)
